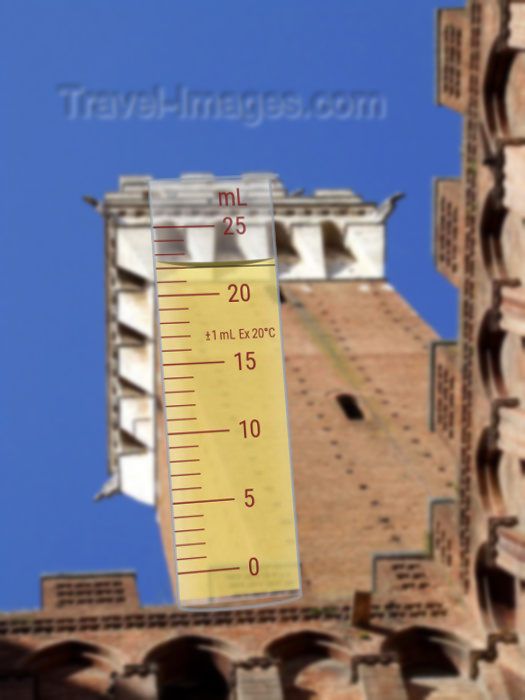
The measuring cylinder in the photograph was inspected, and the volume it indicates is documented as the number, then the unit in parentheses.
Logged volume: 22 (mL)
